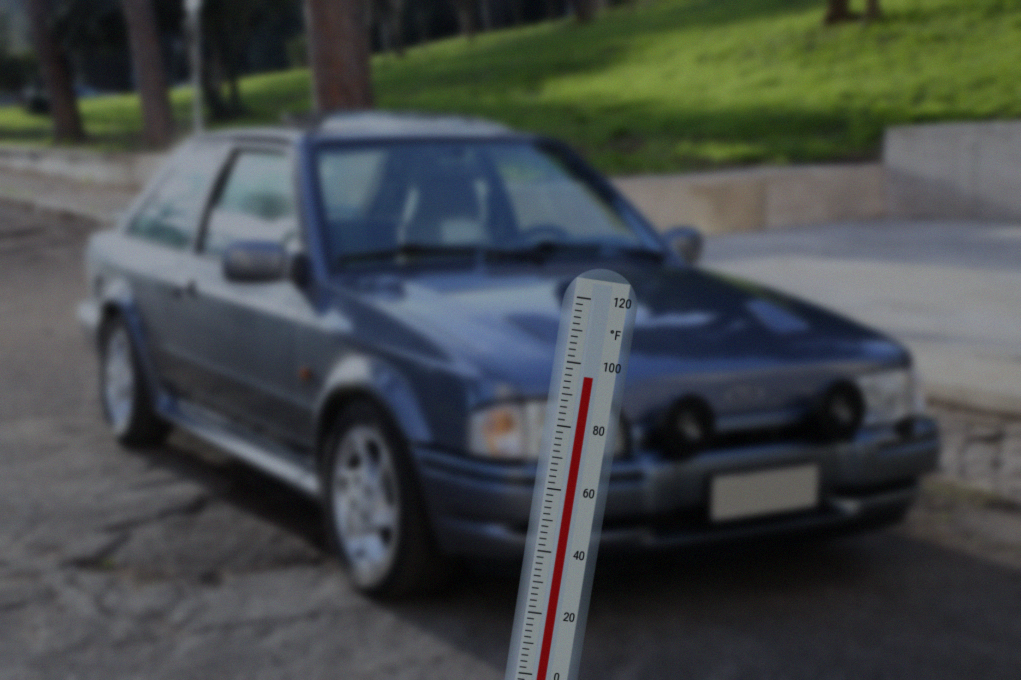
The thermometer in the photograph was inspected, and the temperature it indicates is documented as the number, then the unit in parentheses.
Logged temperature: 96 (°F)
